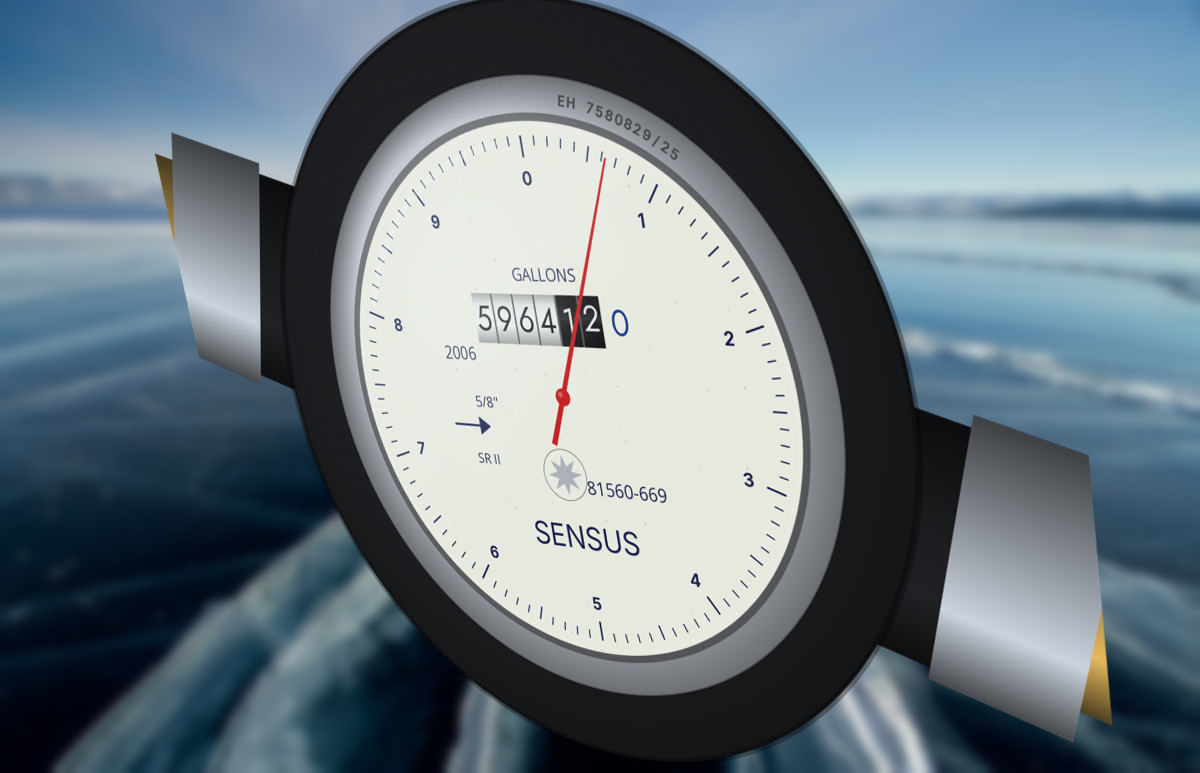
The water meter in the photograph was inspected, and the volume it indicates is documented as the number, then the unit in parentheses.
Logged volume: 5964120.6 (gal)
